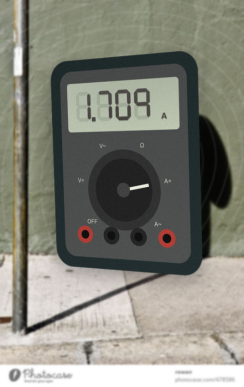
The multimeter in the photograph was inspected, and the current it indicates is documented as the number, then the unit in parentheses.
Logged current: 1.709 (A)
